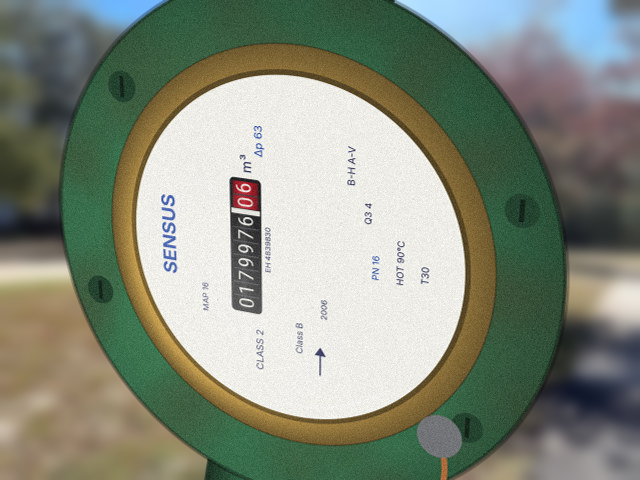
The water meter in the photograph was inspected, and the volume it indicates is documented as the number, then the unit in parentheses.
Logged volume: 179976.06 (m³)
